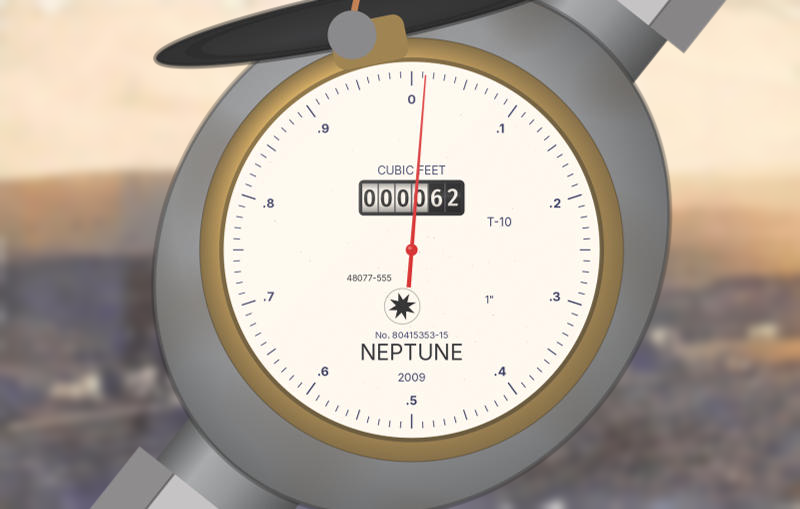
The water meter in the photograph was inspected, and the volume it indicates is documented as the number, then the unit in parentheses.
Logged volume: 62.01 (ft³)
